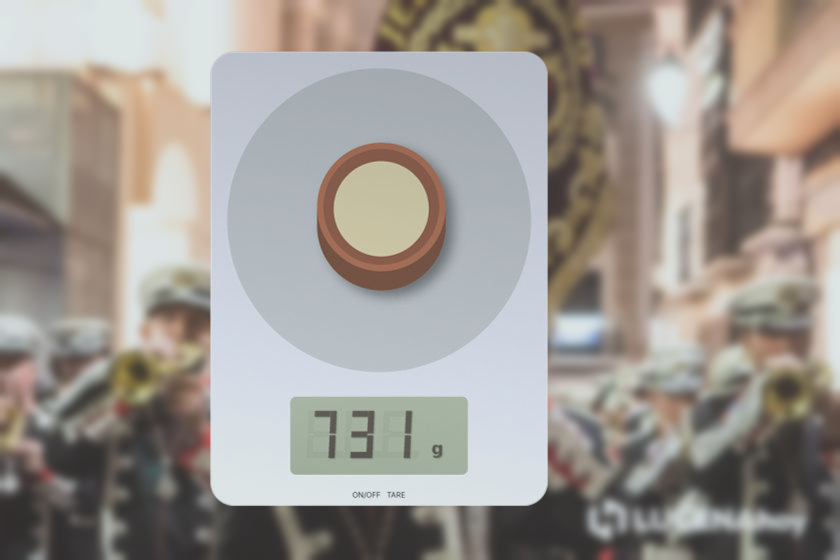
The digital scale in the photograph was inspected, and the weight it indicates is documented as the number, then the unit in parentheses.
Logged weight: 731 (g)
